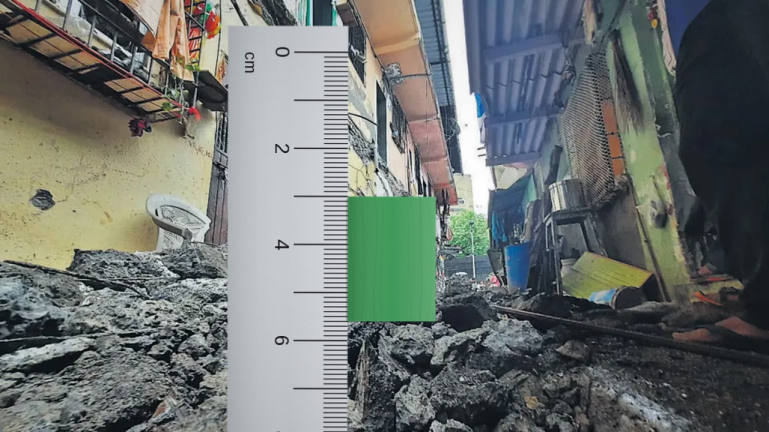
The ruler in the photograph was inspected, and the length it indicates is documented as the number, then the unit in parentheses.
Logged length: 2.6 (cm)
